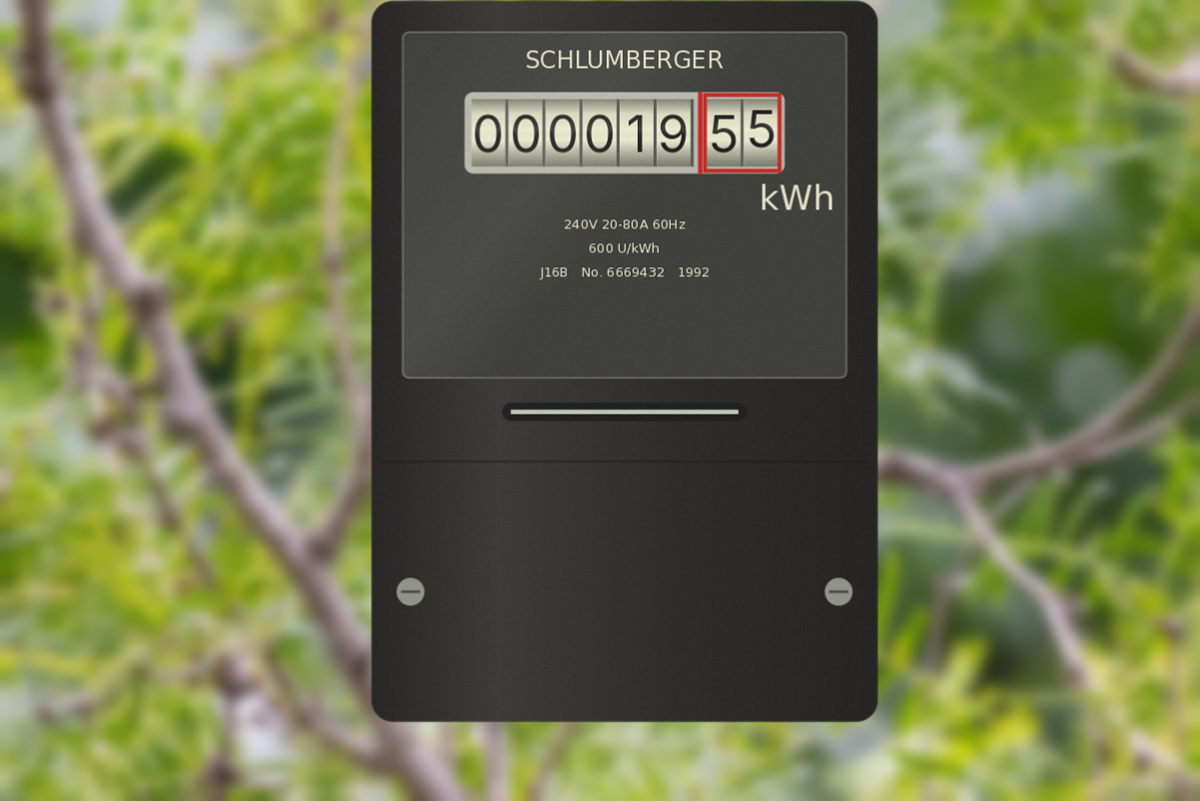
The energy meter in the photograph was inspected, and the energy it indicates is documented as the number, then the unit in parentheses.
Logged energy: 19.55 (kWh)
